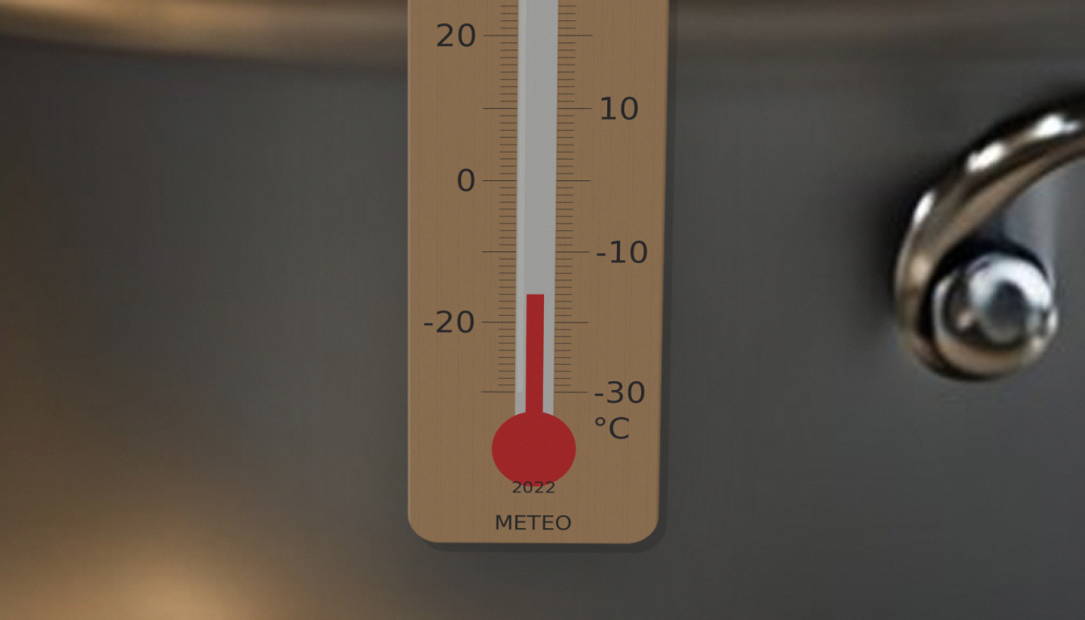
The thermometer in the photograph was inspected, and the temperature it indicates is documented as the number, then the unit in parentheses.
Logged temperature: -16 (°C)
